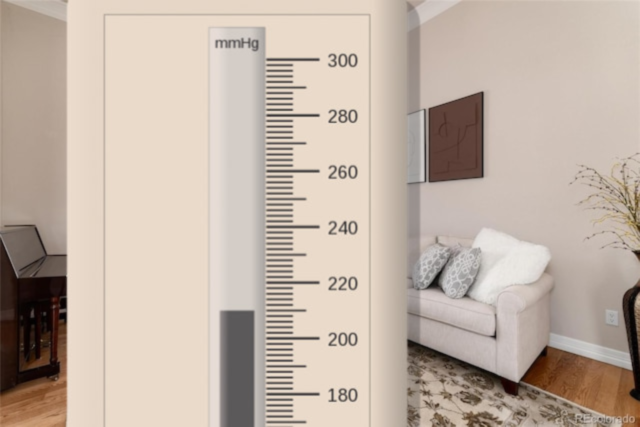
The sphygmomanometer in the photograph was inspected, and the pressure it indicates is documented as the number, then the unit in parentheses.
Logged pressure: 210 (mmHg)
